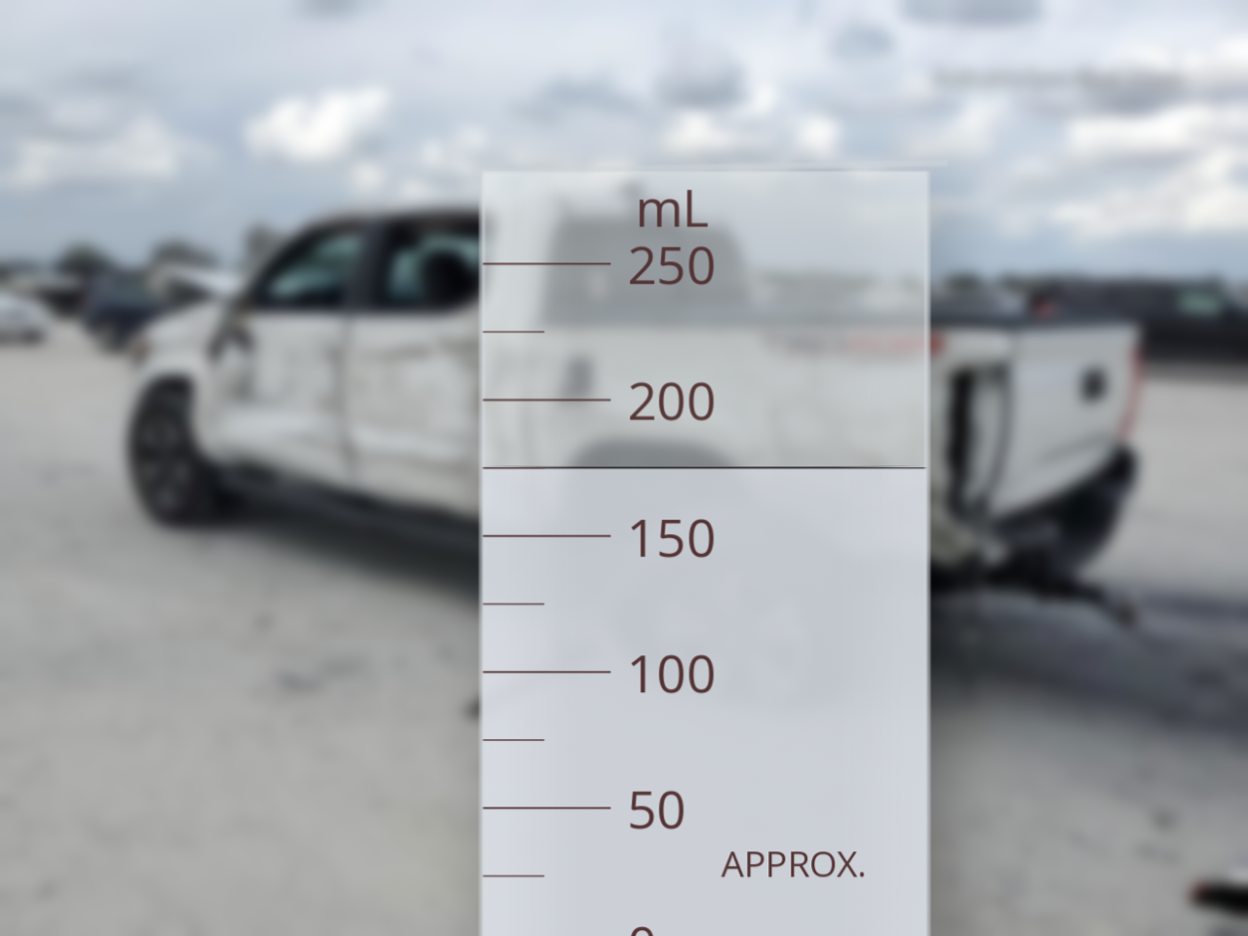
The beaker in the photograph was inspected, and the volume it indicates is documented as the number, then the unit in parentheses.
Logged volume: 175 (mL)
